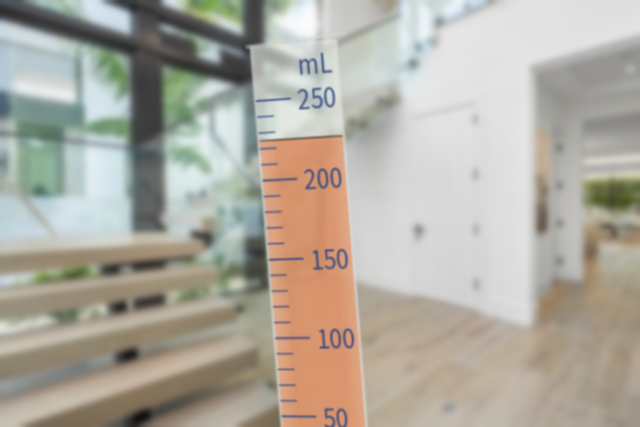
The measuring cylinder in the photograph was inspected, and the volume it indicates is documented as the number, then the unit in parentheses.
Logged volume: 225 (mL)
